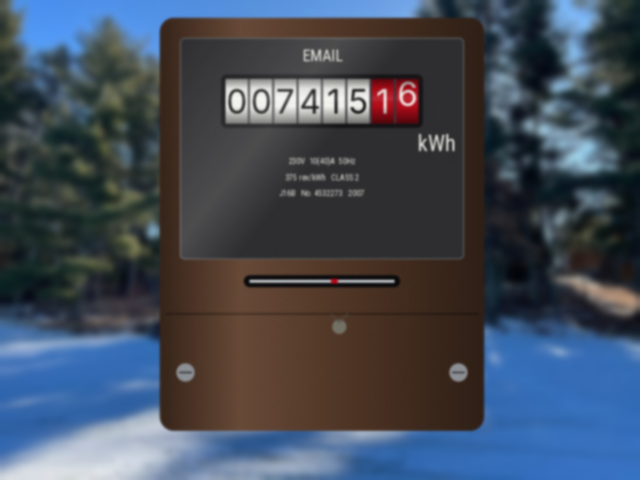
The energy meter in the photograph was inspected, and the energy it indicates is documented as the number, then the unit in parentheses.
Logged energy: 7415.16 (kWh)
